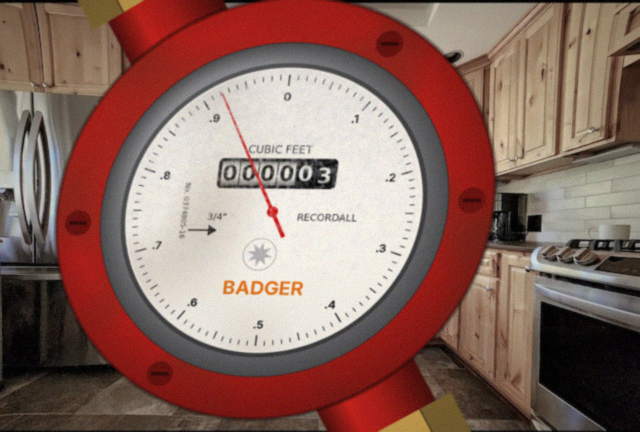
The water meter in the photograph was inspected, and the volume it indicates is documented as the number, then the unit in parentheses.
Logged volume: 2.92 (ft³)
